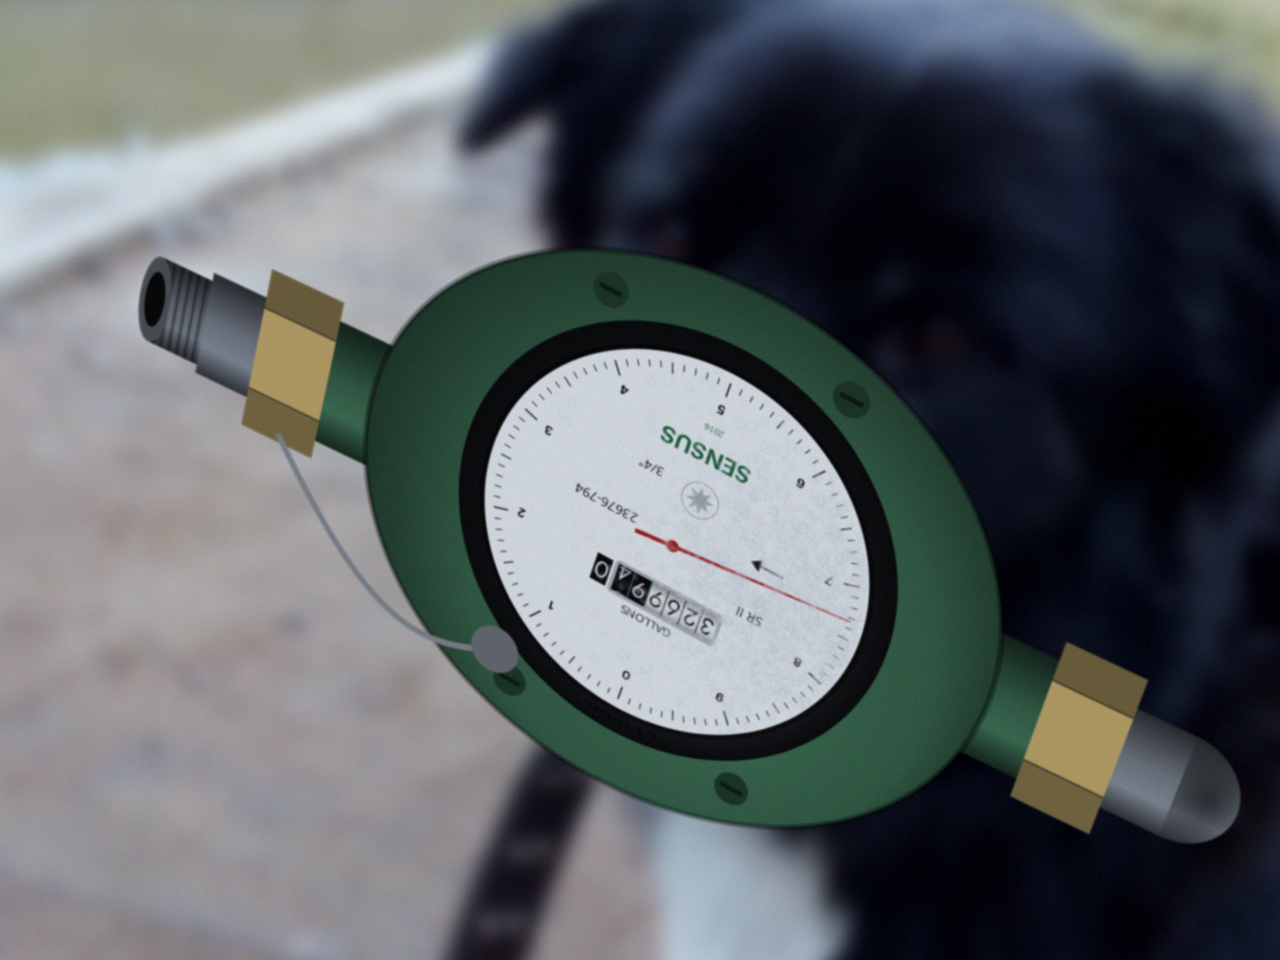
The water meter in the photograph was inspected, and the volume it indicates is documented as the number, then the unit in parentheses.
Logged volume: 3269937.3 (gal)
